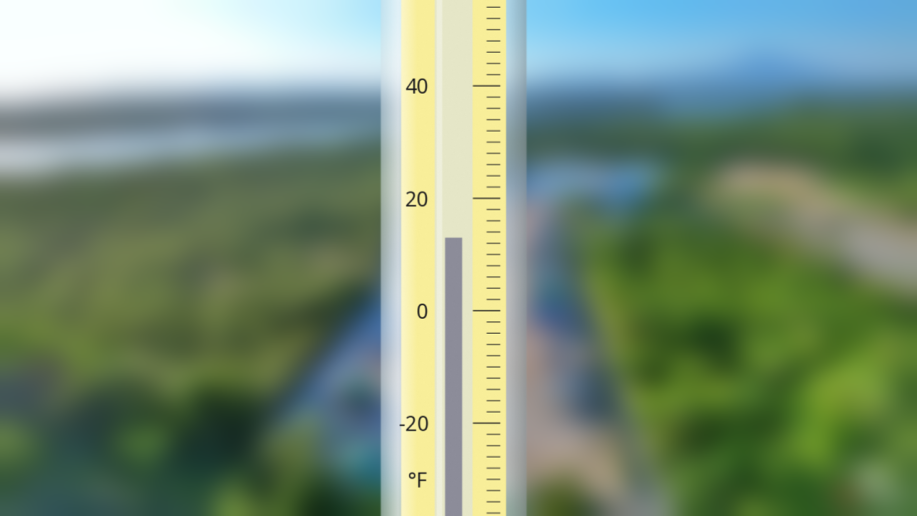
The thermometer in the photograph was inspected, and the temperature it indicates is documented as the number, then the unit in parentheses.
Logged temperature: 13 (°F)
